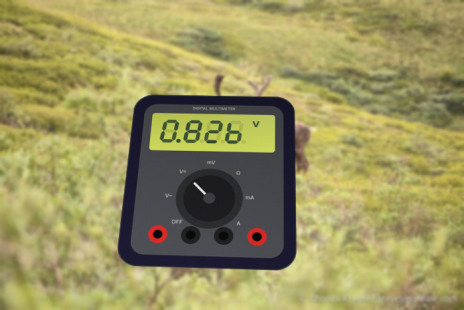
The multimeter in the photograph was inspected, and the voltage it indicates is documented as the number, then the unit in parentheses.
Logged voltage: 0.826 (V)
